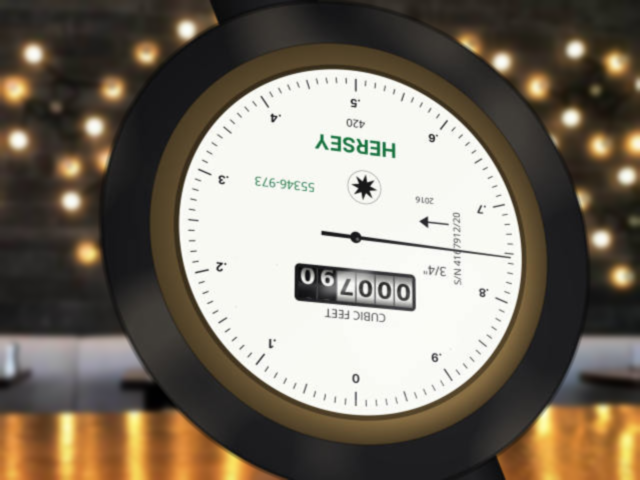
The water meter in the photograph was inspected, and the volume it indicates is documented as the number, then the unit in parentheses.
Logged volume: 789.75 (ft³)
